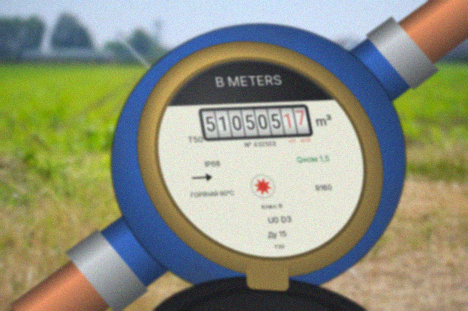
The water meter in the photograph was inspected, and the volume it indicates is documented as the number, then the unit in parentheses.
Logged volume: 510505.17 (m³)
